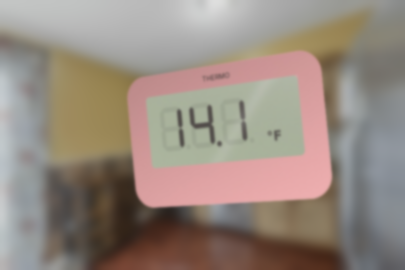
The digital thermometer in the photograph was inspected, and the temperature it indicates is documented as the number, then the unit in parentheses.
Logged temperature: 14.1 (°F)
